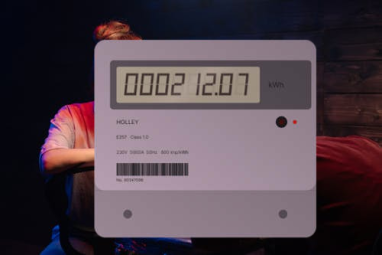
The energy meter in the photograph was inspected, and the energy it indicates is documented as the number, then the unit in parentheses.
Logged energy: 212.07 (kWh)
